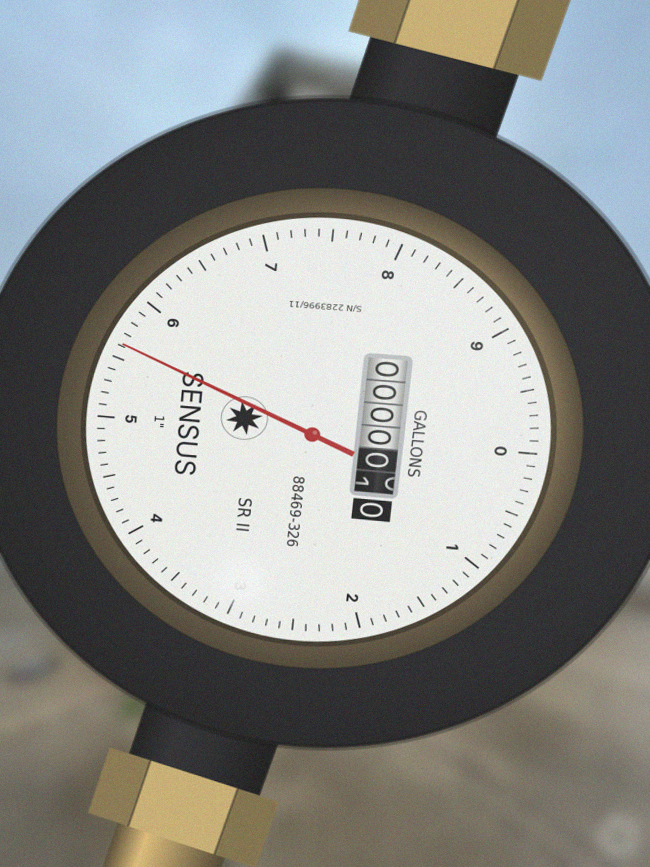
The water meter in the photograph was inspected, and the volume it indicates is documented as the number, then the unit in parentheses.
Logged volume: 5.6 (gal)
